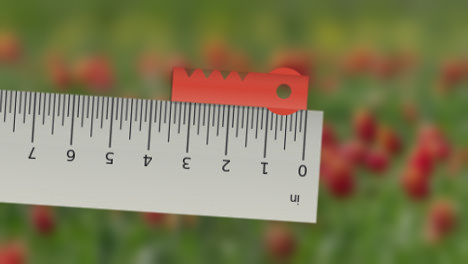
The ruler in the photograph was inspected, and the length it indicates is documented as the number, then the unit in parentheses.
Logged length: 3.5 (in)
